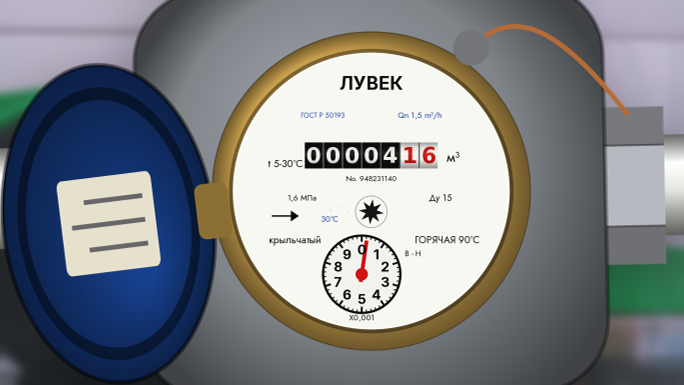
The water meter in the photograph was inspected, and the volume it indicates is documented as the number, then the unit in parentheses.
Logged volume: 4.160 (m³)
